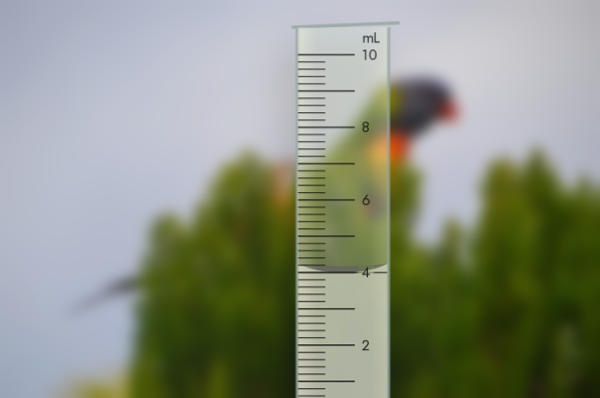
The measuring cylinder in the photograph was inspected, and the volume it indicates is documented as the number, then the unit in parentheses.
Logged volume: 4 (mL)
